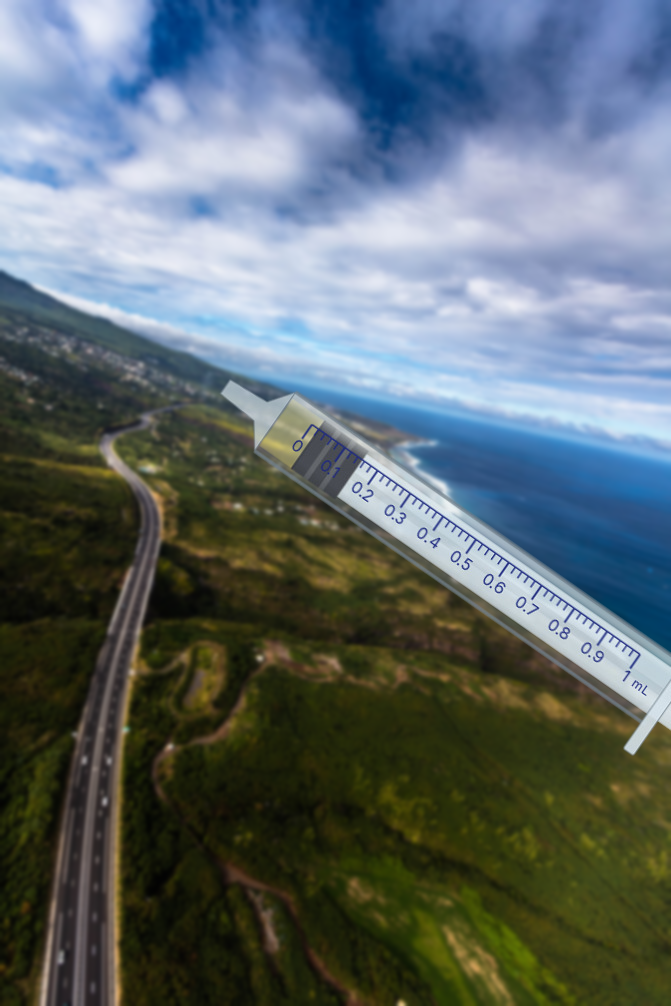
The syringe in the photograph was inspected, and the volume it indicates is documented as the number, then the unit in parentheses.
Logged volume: 0.02 (mL)
